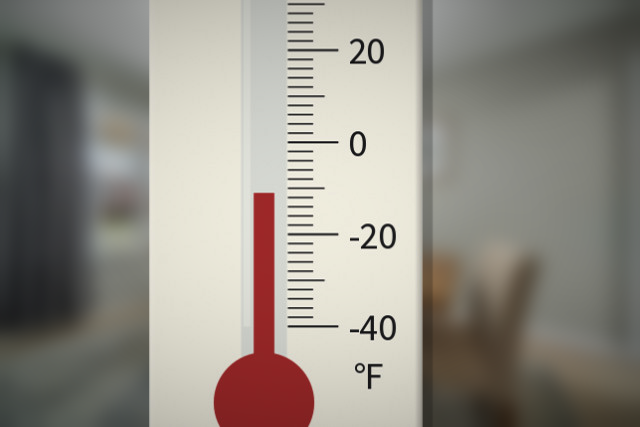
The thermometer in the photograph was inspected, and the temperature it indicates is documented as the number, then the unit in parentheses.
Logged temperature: -11 (°F)
